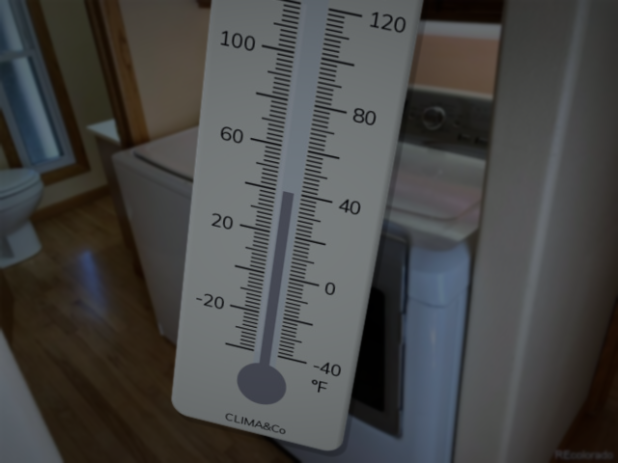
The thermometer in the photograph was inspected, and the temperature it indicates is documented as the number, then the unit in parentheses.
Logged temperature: 40 (°F)
